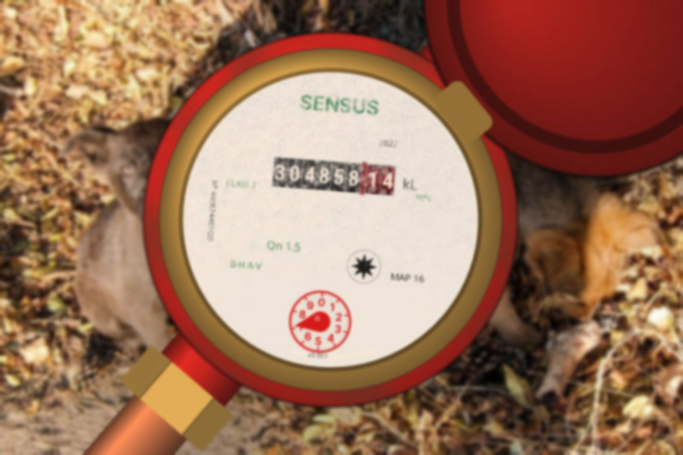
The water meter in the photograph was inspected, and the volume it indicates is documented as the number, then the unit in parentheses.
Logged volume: 304858.147 (kL)
